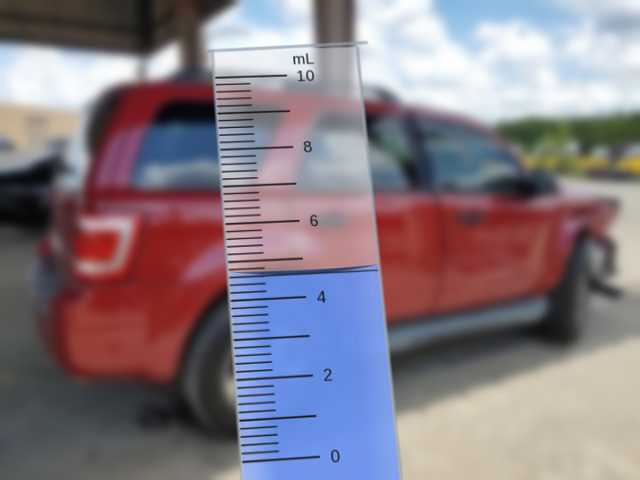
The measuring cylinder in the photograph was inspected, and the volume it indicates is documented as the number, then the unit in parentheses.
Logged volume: 4.6 (mL)
